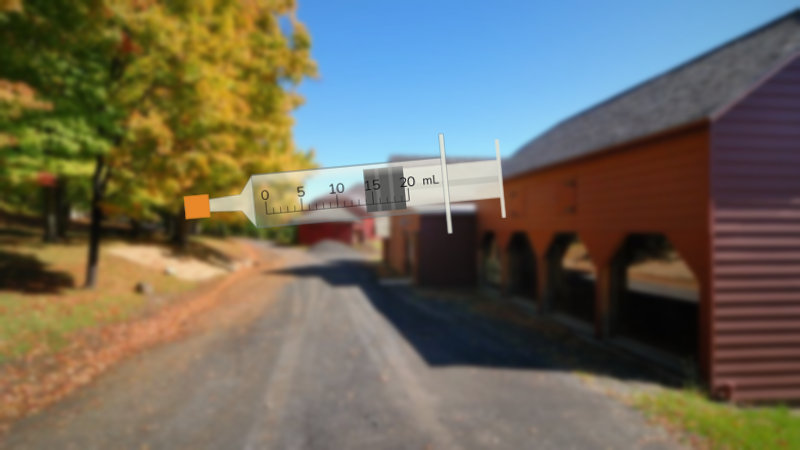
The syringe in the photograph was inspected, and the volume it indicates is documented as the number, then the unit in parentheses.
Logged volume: 14 (mL)
